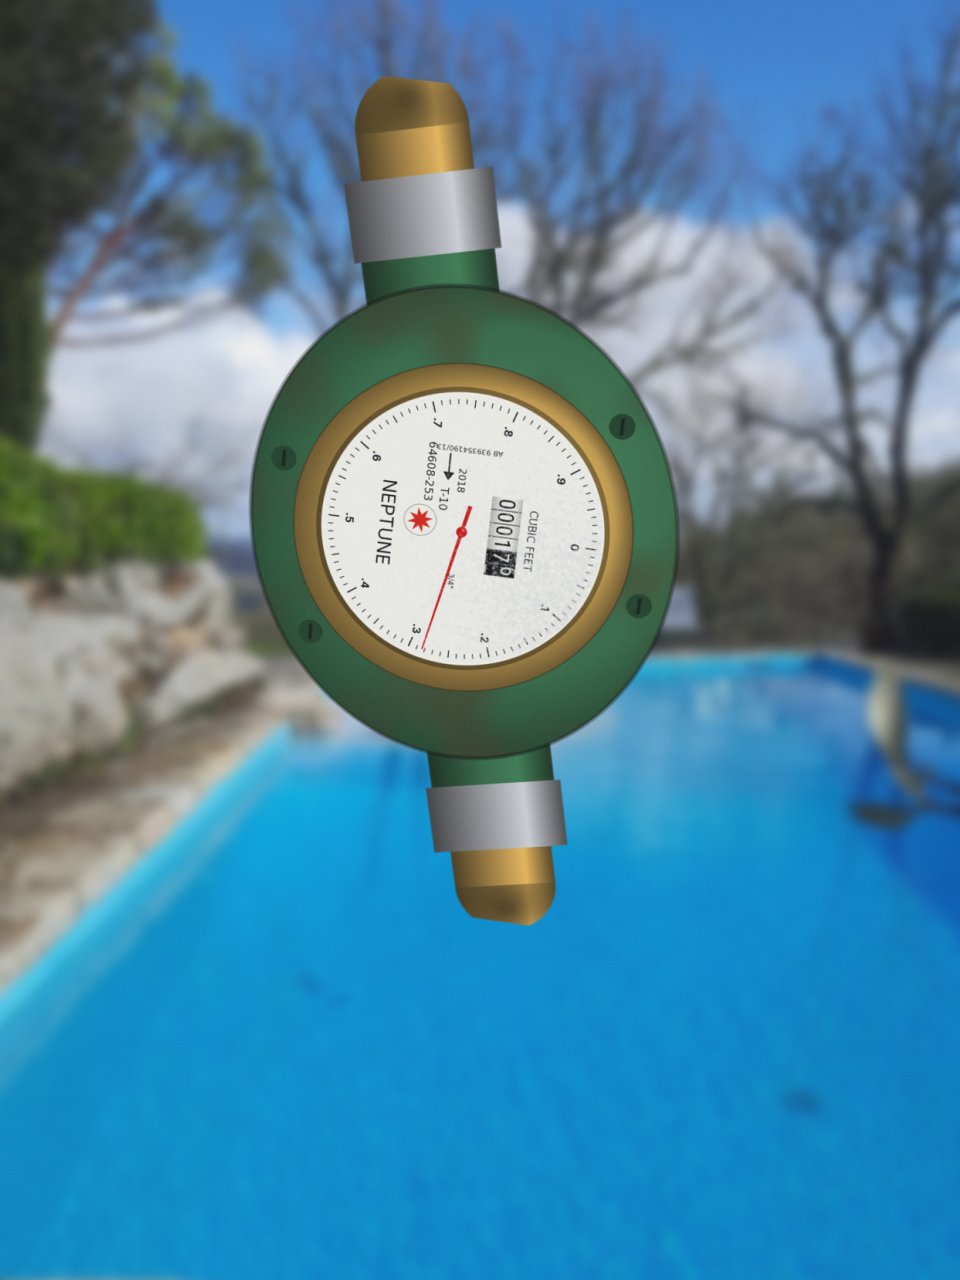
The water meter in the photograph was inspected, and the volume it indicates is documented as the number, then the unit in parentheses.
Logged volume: 176.28 (ft³)
